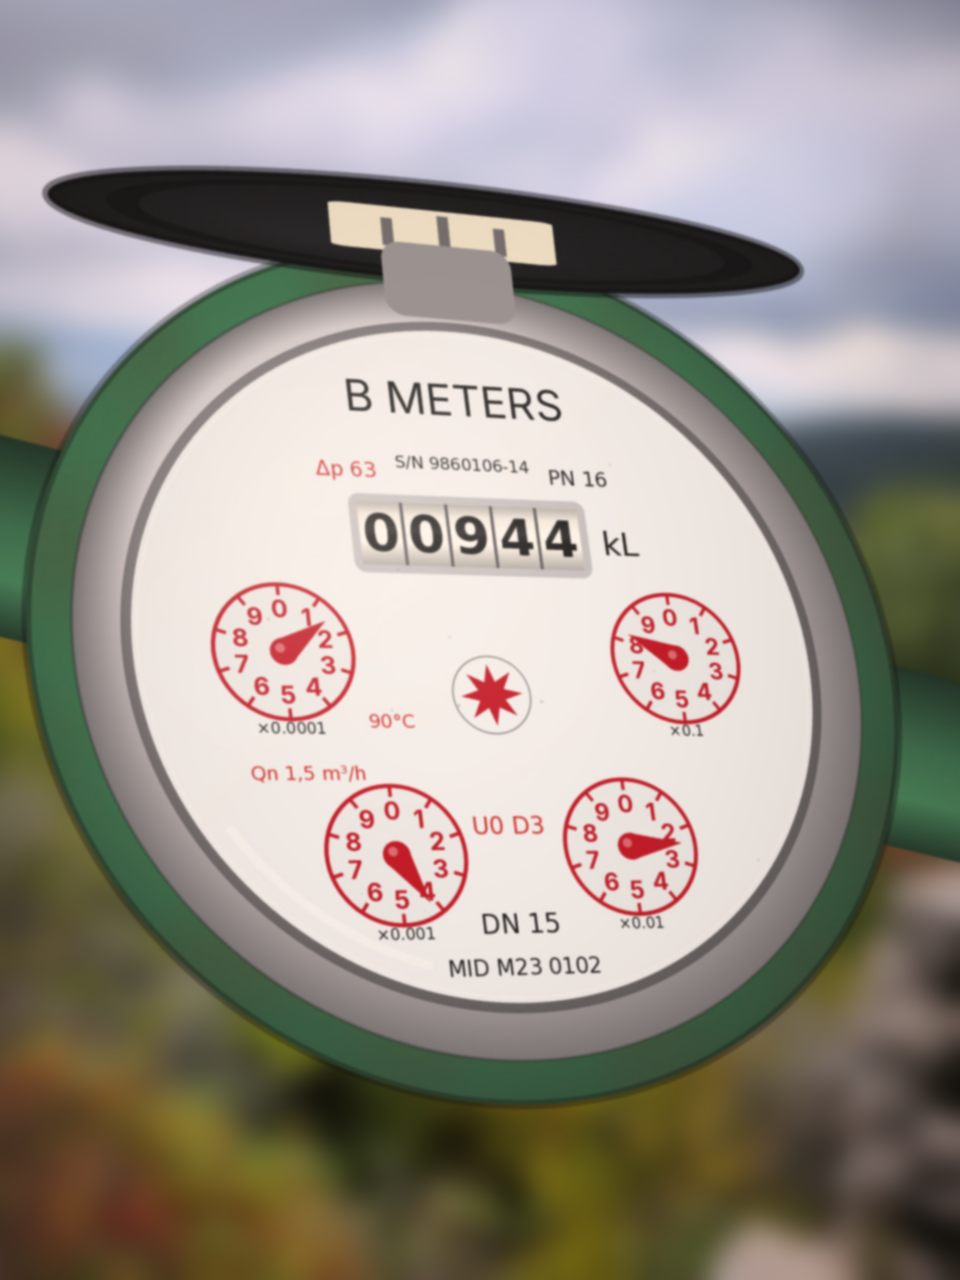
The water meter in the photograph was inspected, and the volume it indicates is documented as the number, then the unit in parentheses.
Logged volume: 944.8241 (kL)
